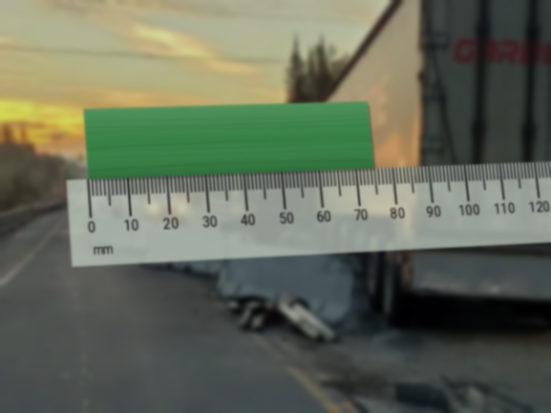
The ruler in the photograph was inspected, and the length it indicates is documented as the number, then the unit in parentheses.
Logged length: 75 (mm)
